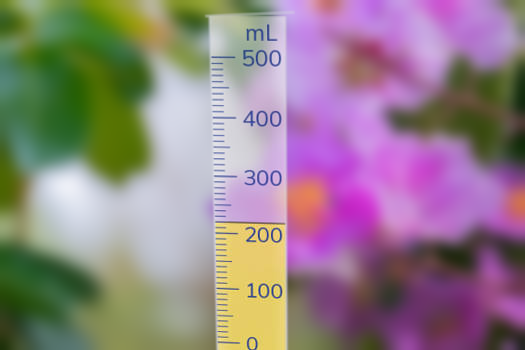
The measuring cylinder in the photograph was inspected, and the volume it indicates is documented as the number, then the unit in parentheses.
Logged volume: 220 (mL)
